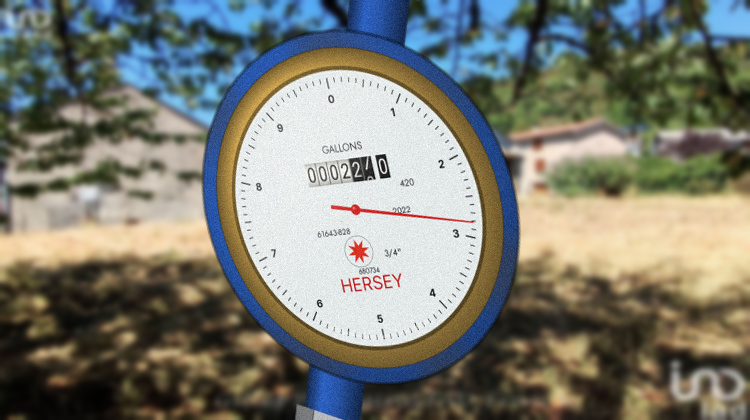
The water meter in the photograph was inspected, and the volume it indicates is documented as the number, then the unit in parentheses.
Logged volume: 2272.8 (gal)
